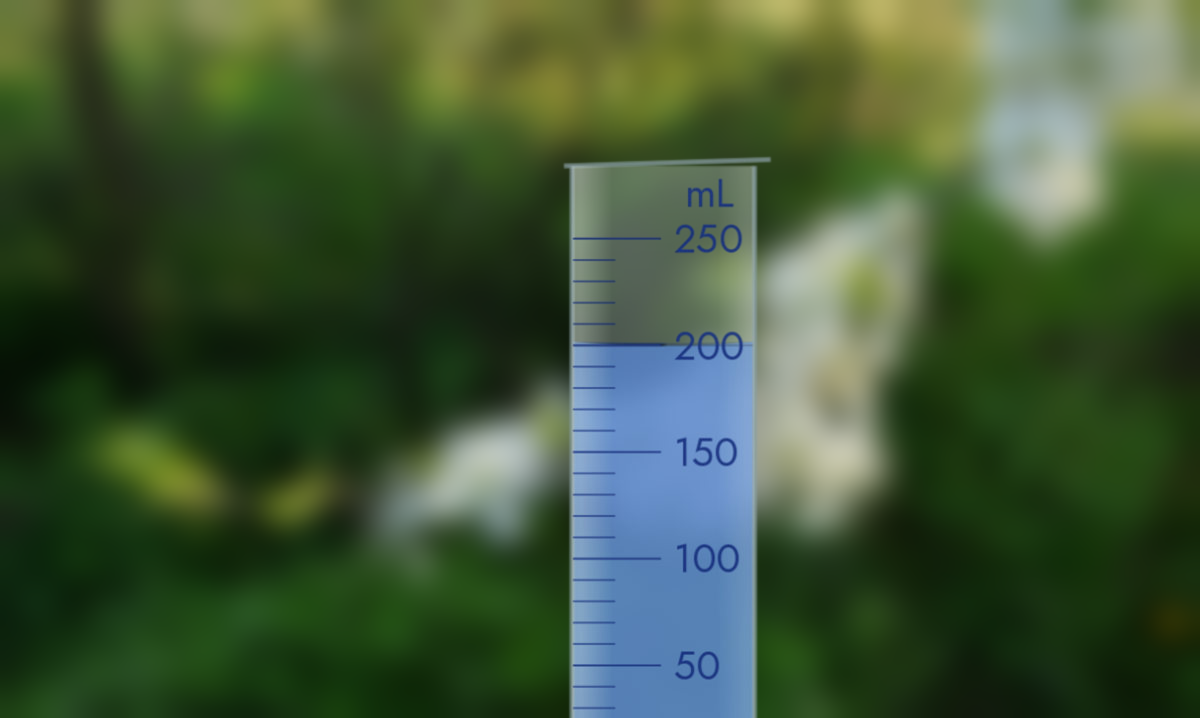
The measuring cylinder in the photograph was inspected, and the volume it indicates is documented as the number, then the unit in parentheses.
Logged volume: 200 (mL)
